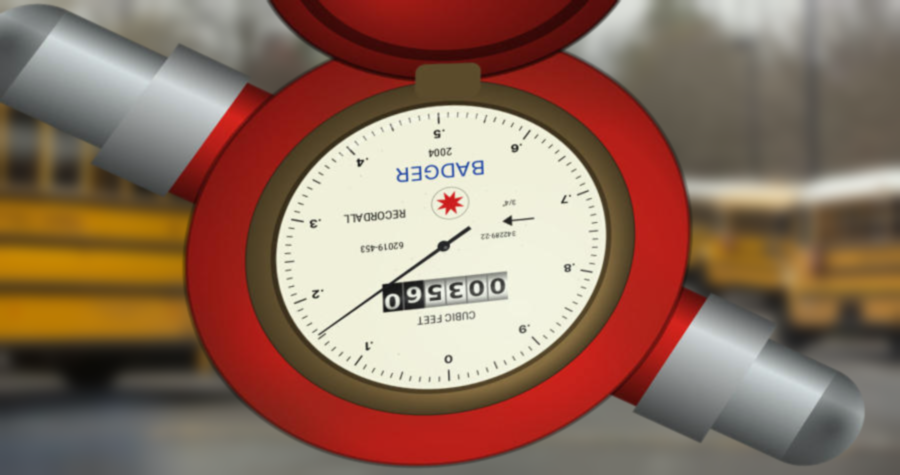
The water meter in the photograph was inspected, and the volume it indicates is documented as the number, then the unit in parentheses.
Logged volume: 3560.15 (ft³)
